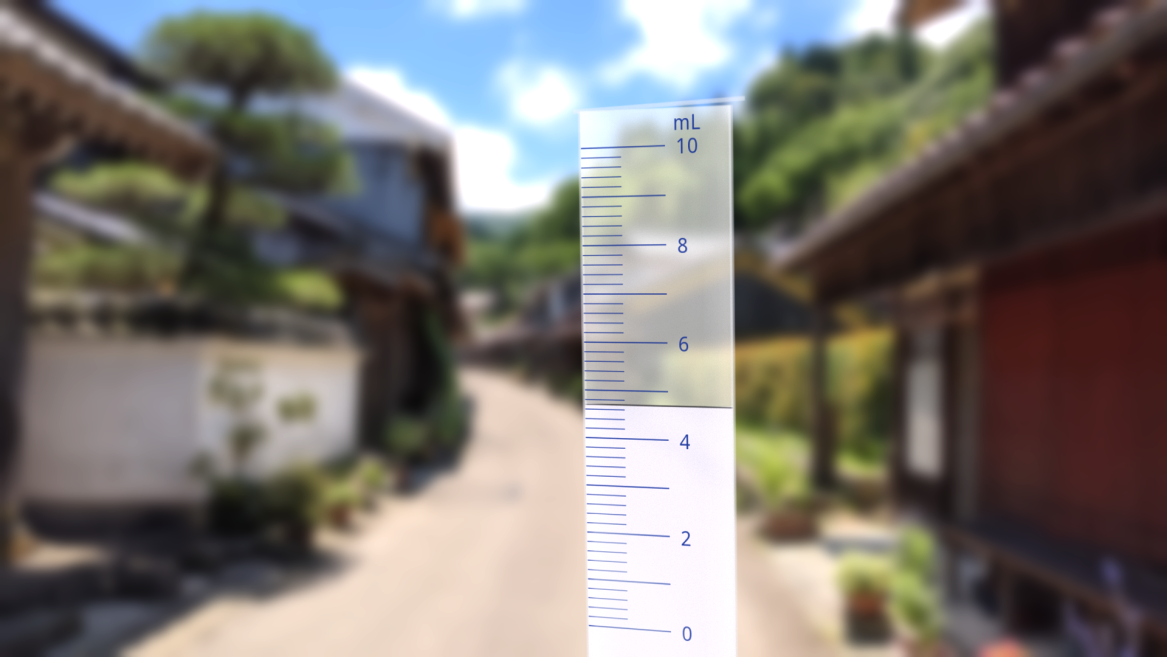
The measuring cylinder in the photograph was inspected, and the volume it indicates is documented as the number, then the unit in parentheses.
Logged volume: 4.7 (mL)
